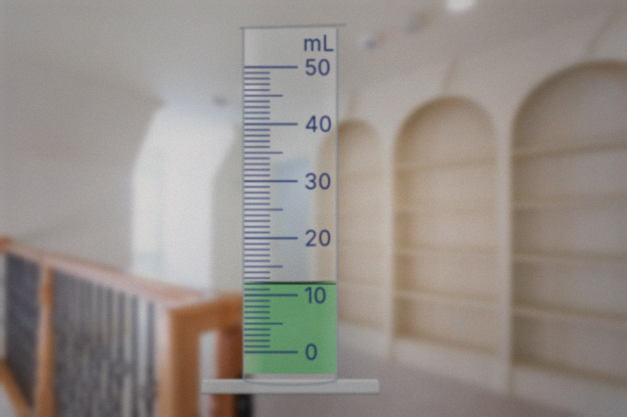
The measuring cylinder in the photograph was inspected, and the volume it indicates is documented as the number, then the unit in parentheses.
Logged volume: 12 (mL)
